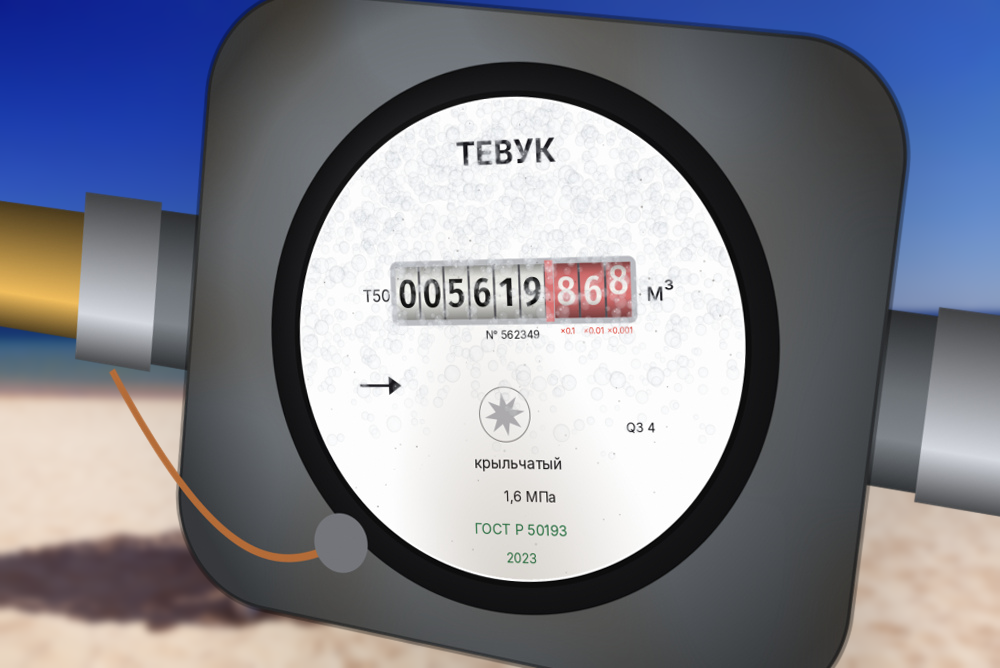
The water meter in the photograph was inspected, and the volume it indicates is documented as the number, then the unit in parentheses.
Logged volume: 5619.868 (m³)
